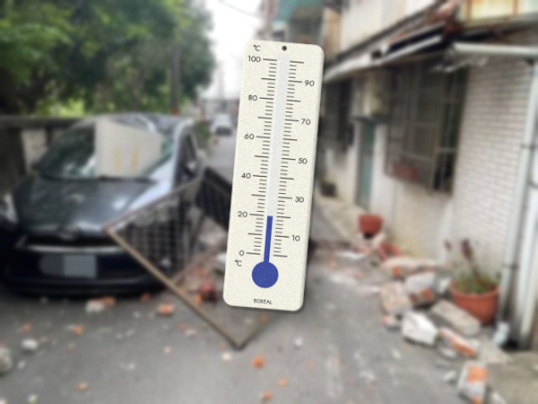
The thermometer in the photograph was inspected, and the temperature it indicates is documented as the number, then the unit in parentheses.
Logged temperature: 20 (°C)
